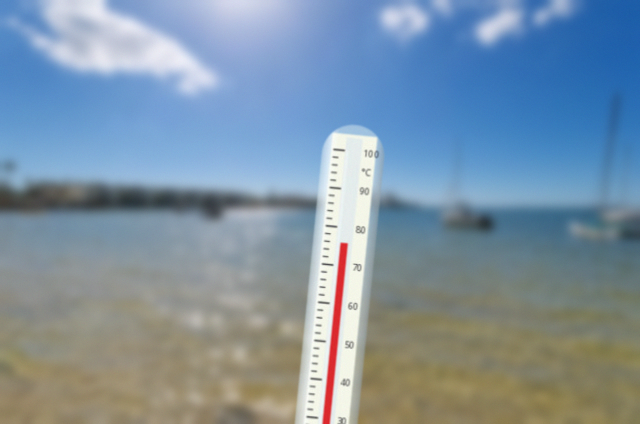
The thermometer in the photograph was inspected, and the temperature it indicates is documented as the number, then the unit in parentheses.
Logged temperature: 76 (°C)
